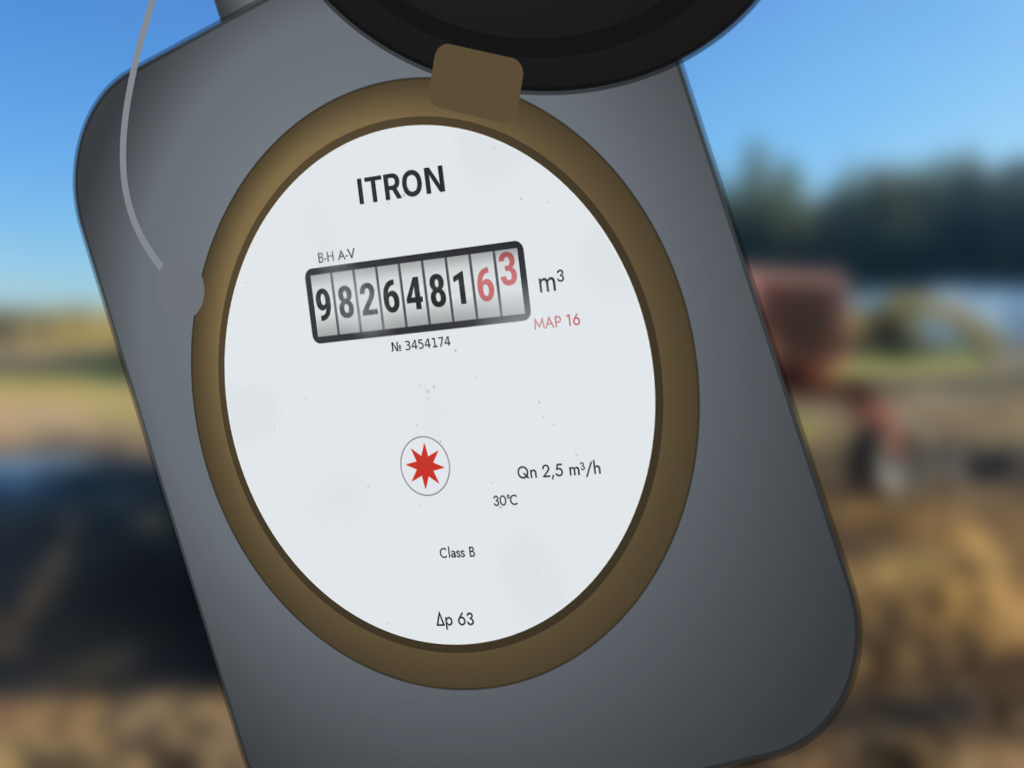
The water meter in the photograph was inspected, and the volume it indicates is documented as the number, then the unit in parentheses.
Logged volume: 9826481.63 (m³)
